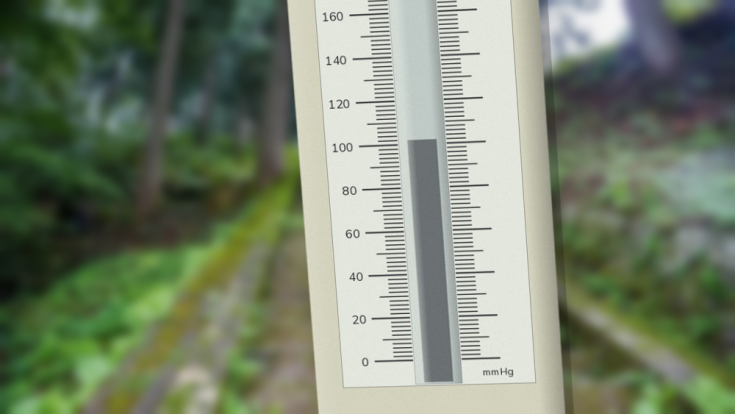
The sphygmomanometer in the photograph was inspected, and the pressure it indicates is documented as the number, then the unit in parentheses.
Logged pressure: 102 (mmHg)
